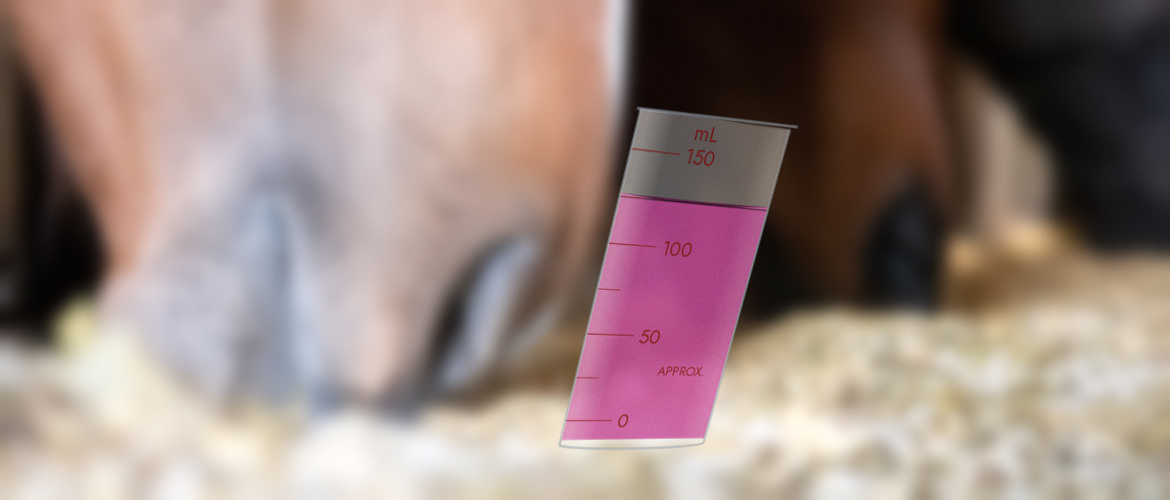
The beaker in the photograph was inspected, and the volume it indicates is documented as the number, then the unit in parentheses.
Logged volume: 125 (mL)
